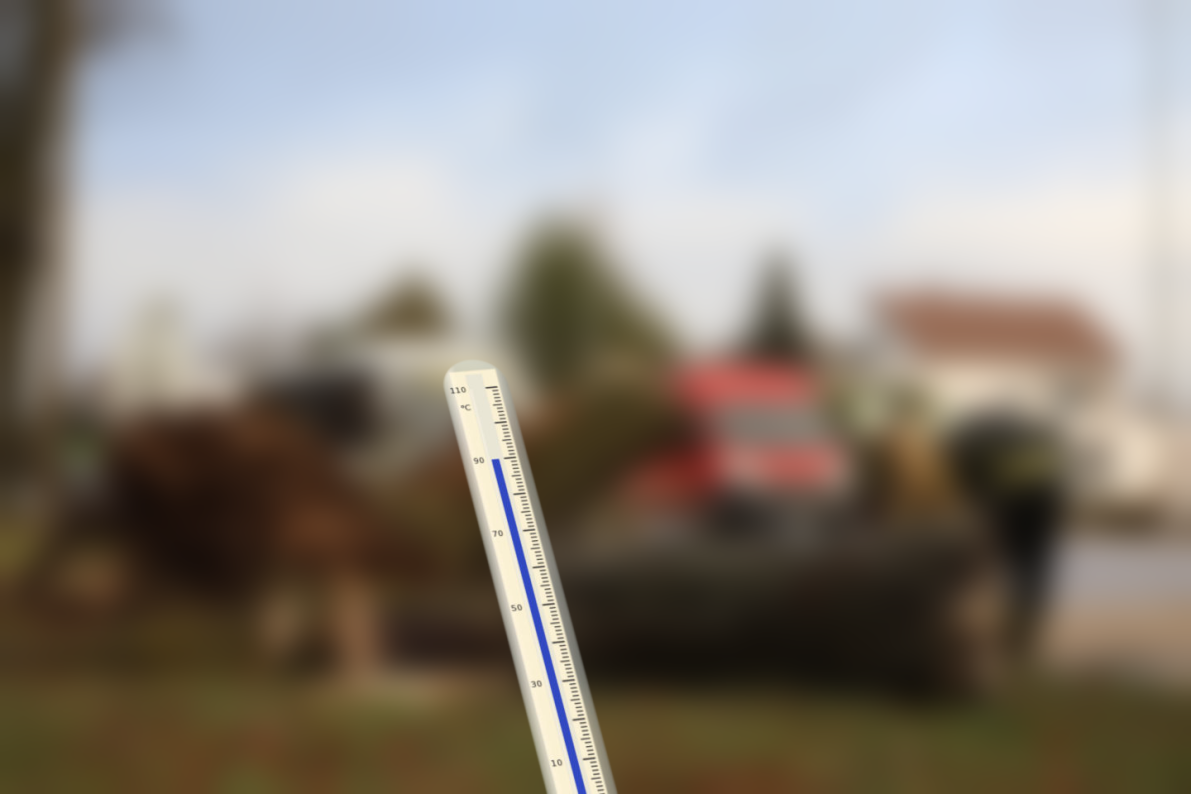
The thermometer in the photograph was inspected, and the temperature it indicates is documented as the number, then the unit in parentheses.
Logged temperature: 90 (°C)
